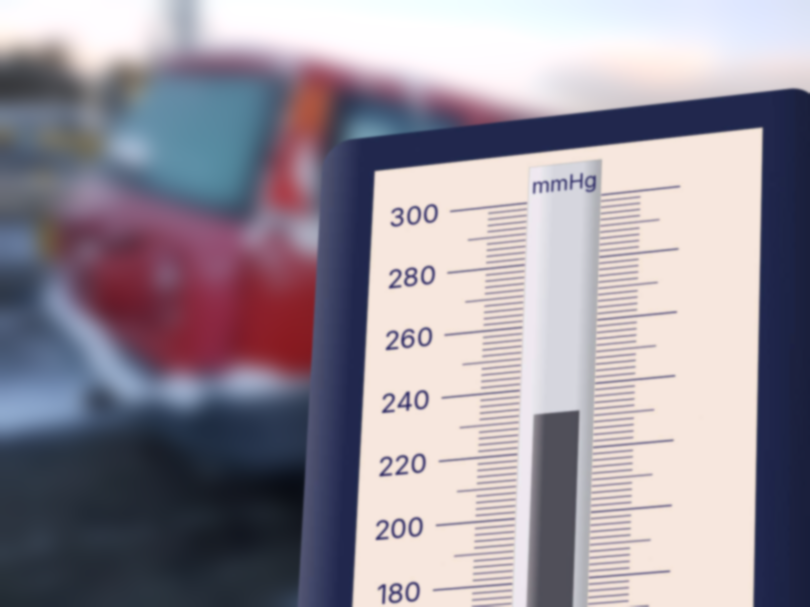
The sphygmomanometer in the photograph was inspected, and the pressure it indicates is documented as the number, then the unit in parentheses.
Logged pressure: 232 (mmHg)
